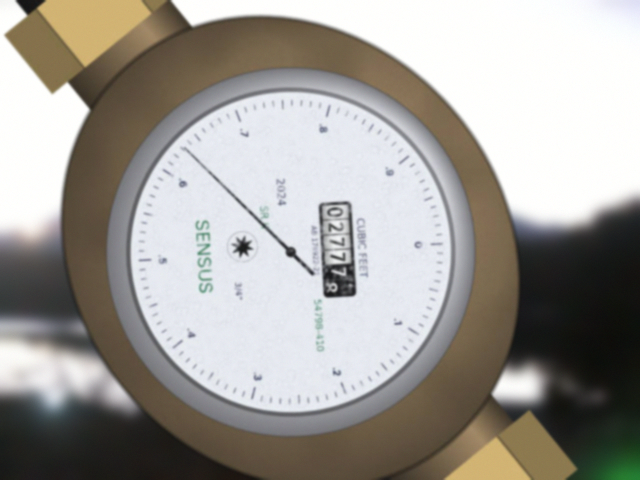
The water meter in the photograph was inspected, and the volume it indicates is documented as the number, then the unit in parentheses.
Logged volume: 27777.63 (ft³)
